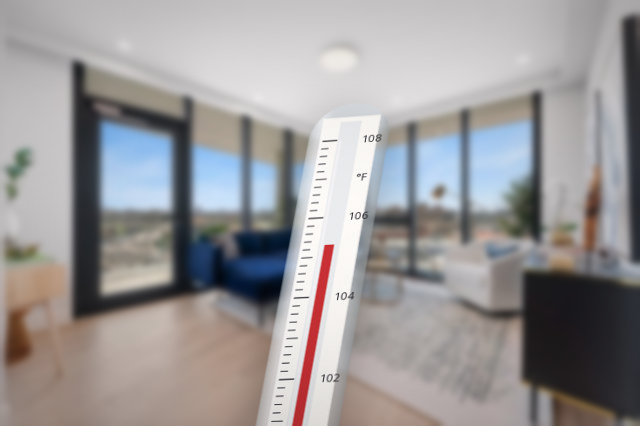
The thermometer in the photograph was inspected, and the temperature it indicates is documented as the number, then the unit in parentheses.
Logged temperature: 105.3 (°F)
